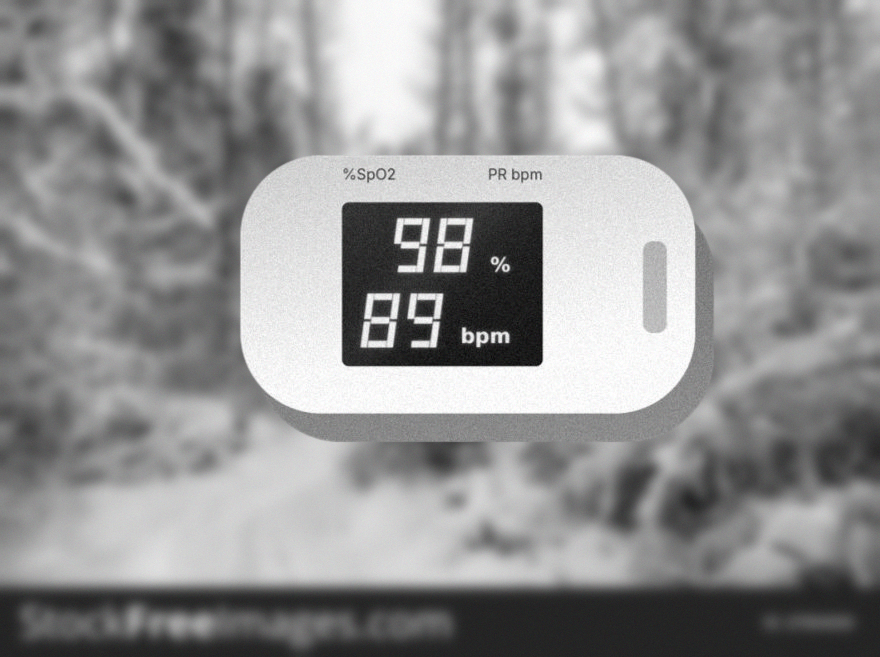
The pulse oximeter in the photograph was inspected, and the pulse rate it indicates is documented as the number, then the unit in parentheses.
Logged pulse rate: 89 (bpm)
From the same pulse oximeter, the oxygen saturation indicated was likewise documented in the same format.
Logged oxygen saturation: 98 (%)
